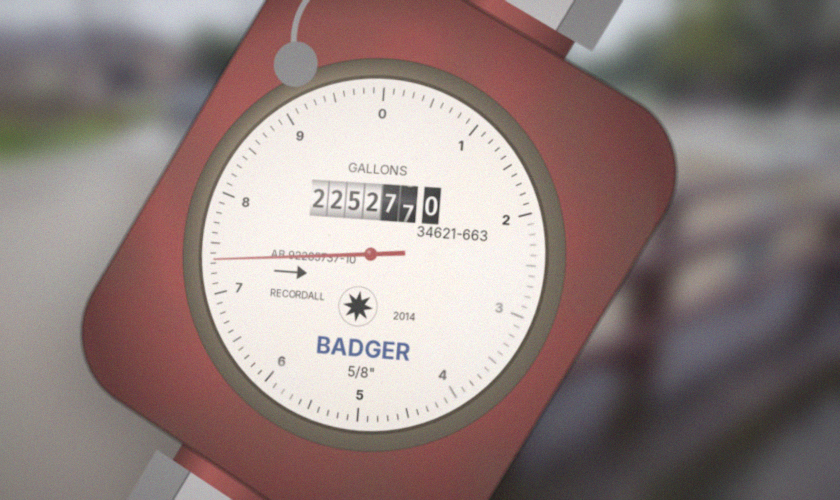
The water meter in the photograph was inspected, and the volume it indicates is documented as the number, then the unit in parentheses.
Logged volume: 2252767.3 (gal)
